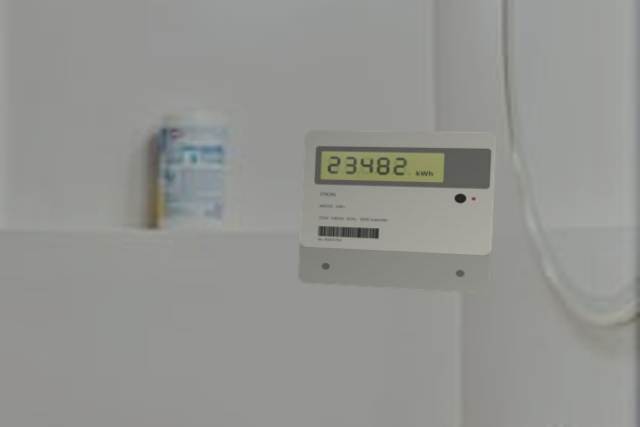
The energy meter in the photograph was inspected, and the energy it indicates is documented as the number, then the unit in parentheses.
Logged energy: 23482 (kWh)
